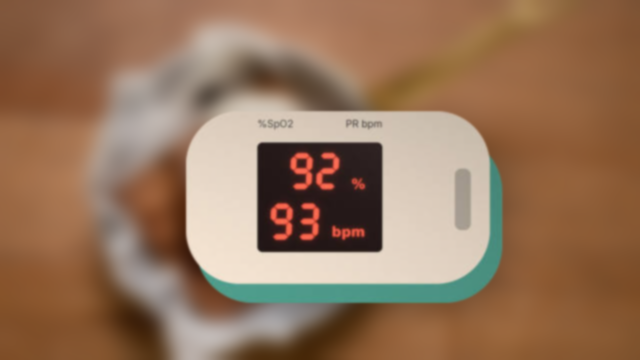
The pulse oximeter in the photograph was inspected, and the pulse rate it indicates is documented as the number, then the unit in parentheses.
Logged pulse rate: 93 (bpm)
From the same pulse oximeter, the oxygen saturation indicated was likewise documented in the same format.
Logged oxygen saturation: 92 (%)
